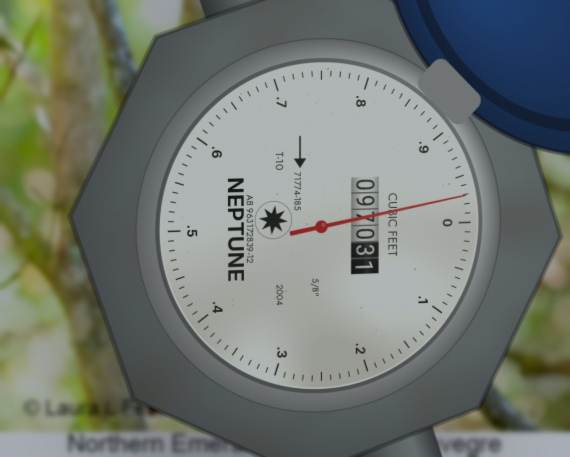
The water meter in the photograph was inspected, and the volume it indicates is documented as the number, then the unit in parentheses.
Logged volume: 97030.97 (ft³)
